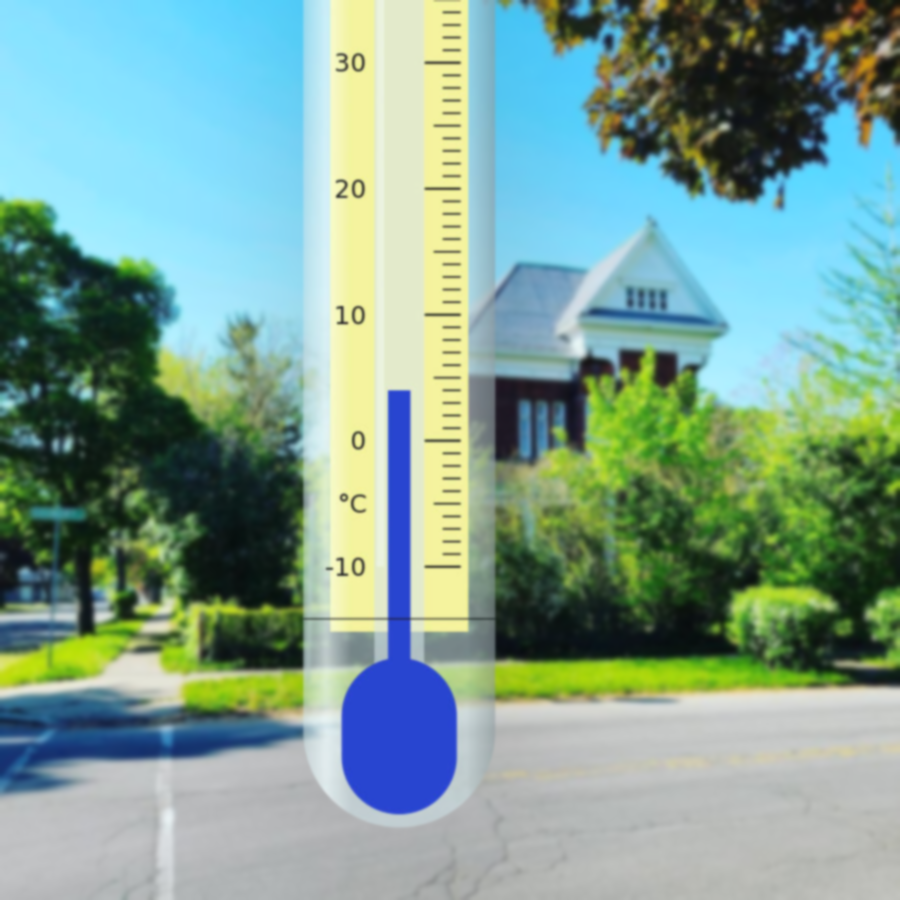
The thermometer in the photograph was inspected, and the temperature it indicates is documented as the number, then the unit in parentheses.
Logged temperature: 4 (°C)
